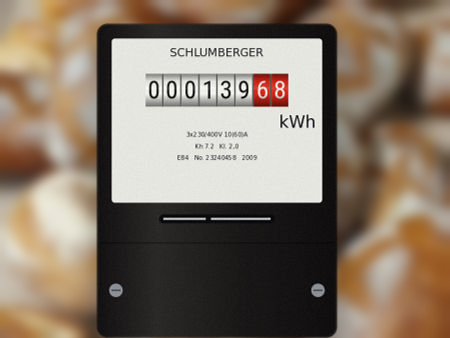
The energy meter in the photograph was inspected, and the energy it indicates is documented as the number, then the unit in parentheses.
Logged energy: 139.68 (kWh)
